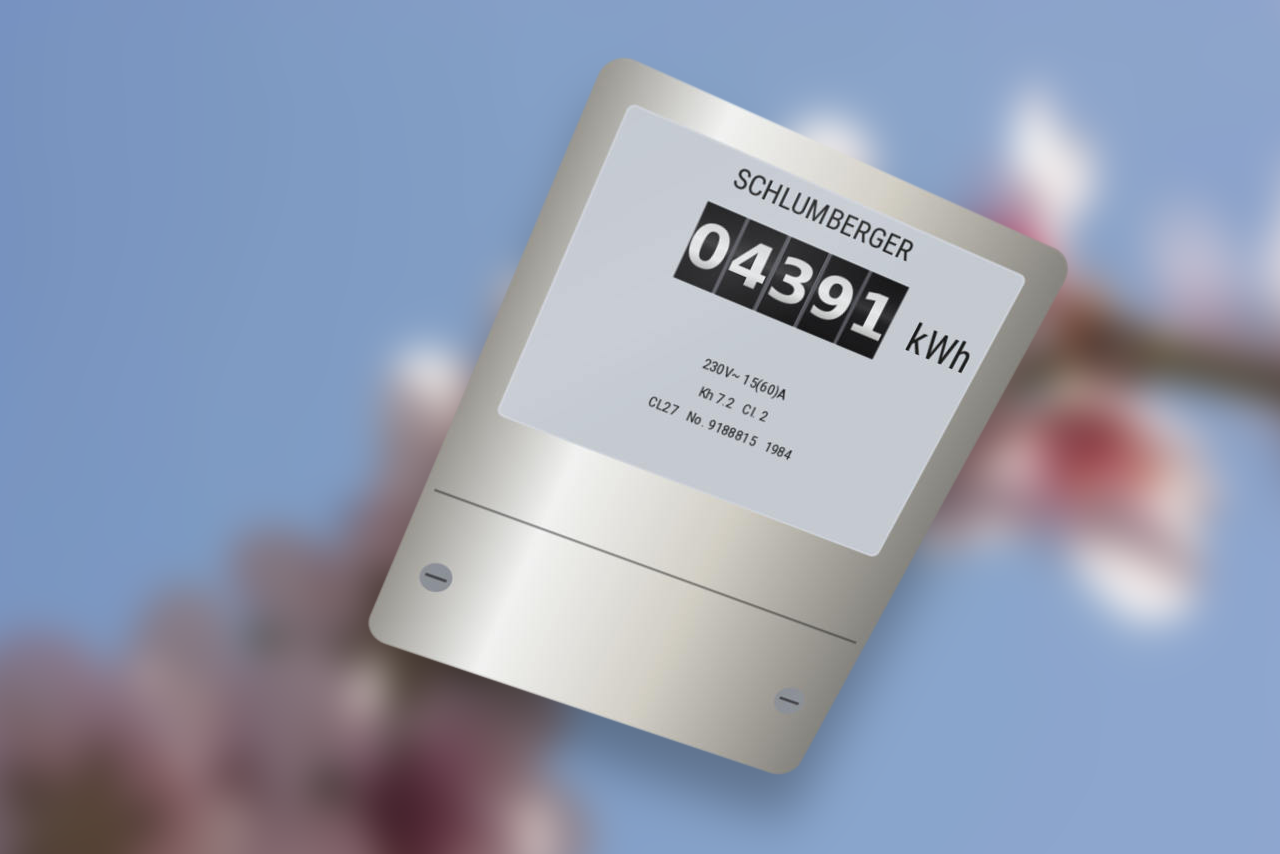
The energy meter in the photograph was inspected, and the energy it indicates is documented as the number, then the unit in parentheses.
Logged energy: 4391 (kWh)
